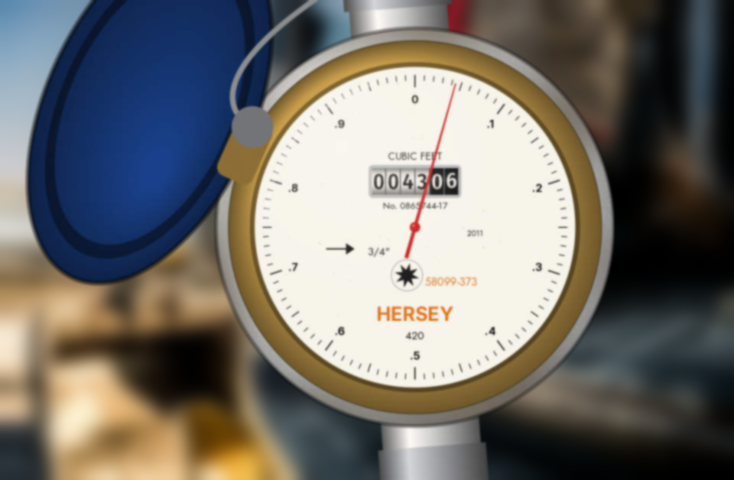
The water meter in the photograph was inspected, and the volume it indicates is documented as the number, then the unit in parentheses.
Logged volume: 4306.04 (ft³)
